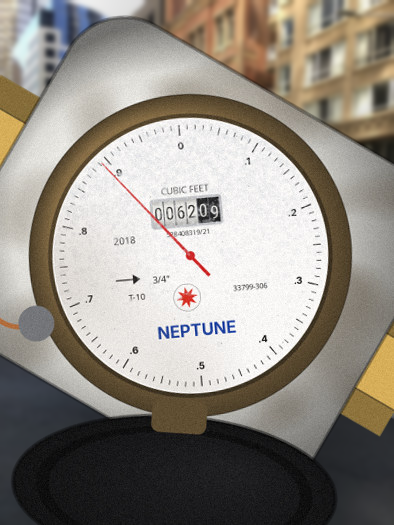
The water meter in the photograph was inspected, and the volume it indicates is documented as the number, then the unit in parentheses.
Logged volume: 6208.89 (ft³)
